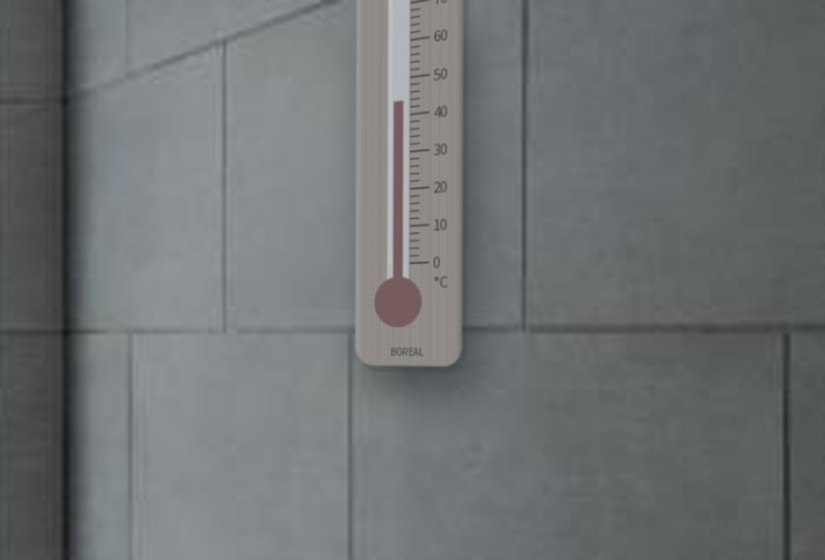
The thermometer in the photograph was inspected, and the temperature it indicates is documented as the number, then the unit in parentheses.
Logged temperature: 44 (°C)
